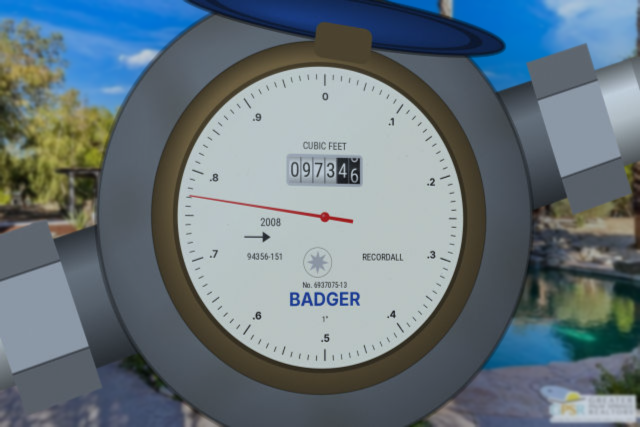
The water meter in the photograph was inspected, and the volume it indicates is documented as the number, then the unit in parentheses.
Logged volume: 97345.77 (ft³)
